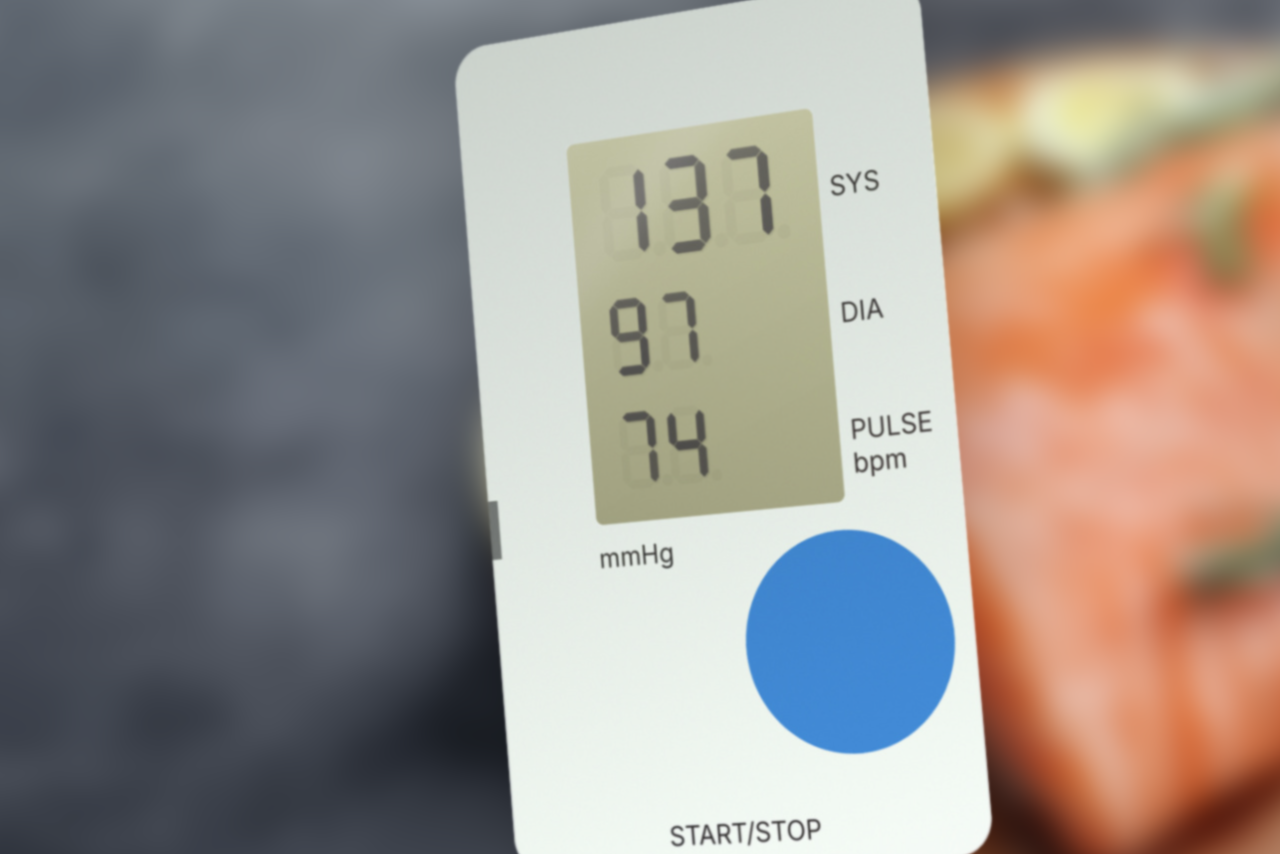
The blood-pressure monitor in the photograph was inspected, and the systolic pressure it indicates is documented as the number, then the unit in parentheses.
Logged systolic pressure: 137 (mmHg)
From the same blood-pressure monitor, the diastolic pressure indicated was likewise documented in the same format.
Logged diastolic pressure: 97 (mmHg)
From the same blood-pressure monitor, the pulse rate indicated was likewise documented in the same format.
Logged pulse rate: 74 (bpm)
